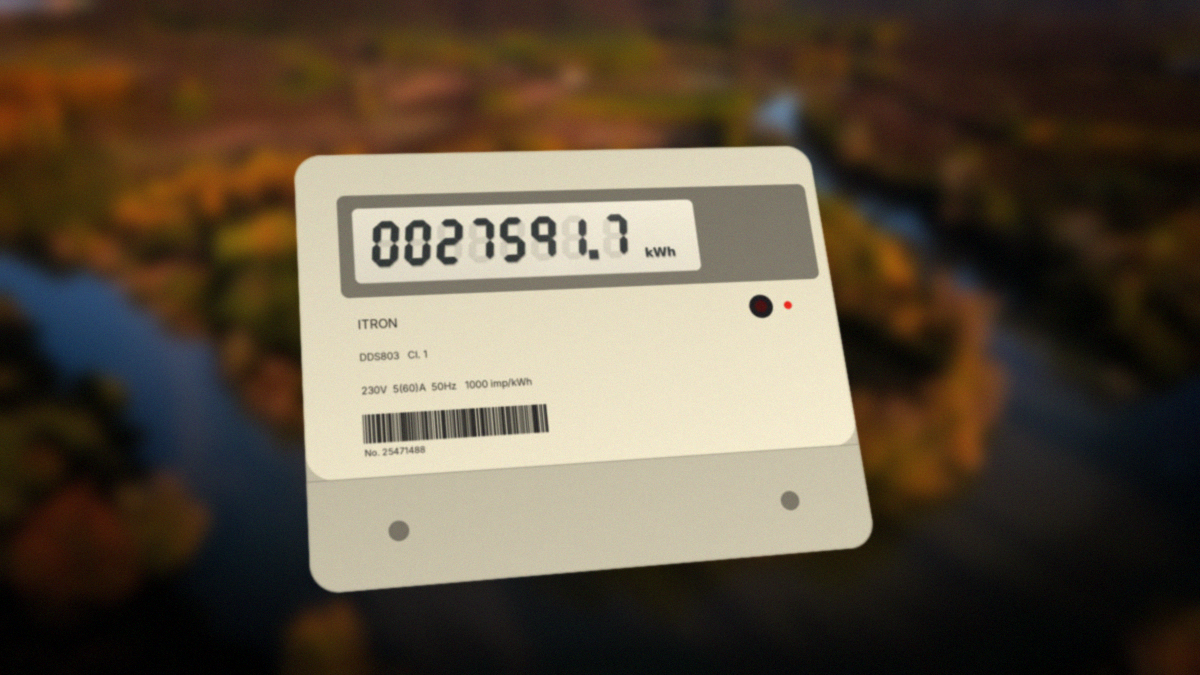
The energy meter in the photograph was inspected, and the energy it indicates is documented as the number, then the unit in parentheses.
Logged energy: 27591.7 (kWh)
